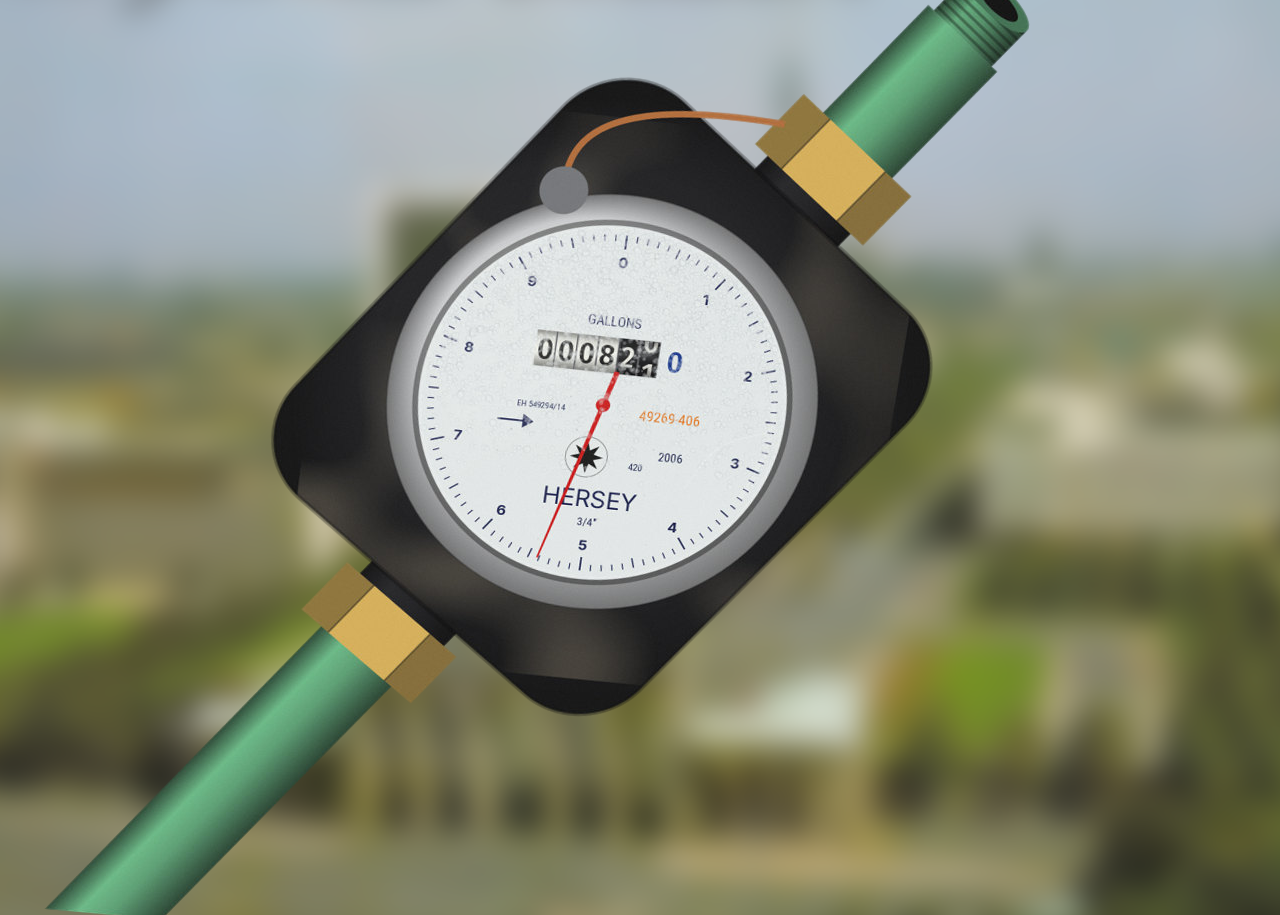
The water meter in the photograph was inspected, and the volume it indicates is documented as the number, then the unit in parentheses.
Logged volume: 8205.4 (gal)
